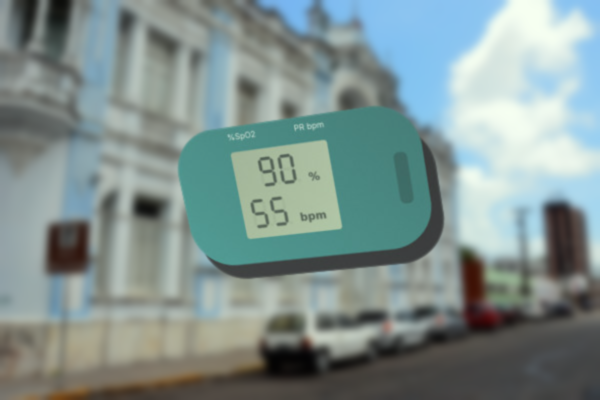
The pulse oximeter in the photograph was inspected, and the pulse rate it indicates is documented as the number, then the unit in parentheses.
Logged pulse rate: 55 (bpm)
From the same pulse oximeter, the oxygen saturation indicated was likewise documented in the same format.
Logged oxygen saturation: 90 (%)
